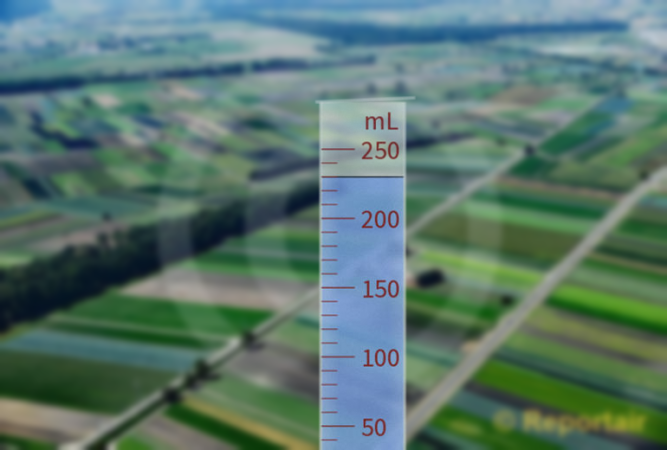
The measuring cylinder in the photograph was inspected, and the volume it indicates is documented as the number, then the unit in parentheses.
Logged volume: 230 (mL)
